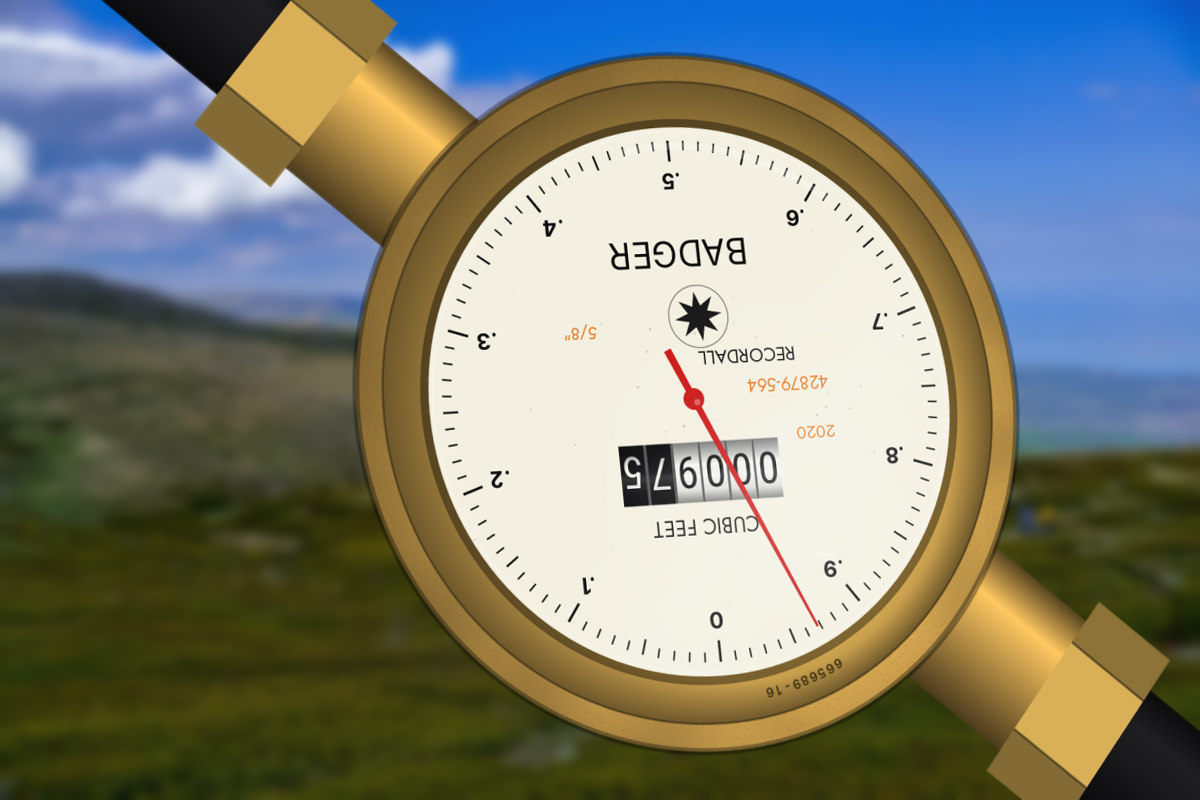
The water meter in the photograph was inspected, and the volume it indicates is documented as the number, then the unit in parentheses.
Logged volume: 974.93 (ft³)
